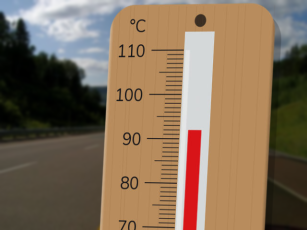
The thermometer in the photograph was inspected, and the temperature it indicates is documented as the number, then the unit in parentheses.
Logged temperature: 92 (°C)
